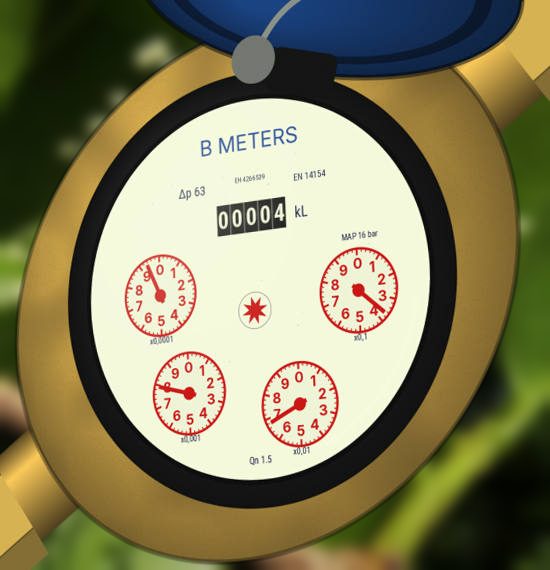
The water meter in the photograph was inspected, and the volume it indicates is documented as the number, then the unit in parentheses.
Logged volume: 4.3679 (kL)
